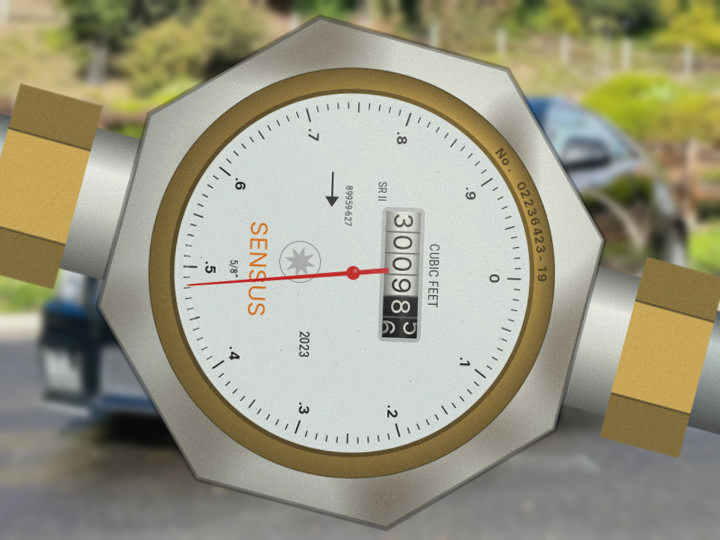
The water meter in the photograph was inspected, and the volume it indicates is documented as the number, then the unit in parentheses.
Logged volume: 300985.48 (ft³)
